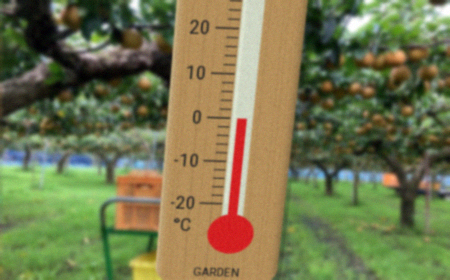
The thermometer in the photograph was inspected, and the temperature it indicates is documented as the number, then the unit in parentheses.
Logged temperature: 0 (°C)
